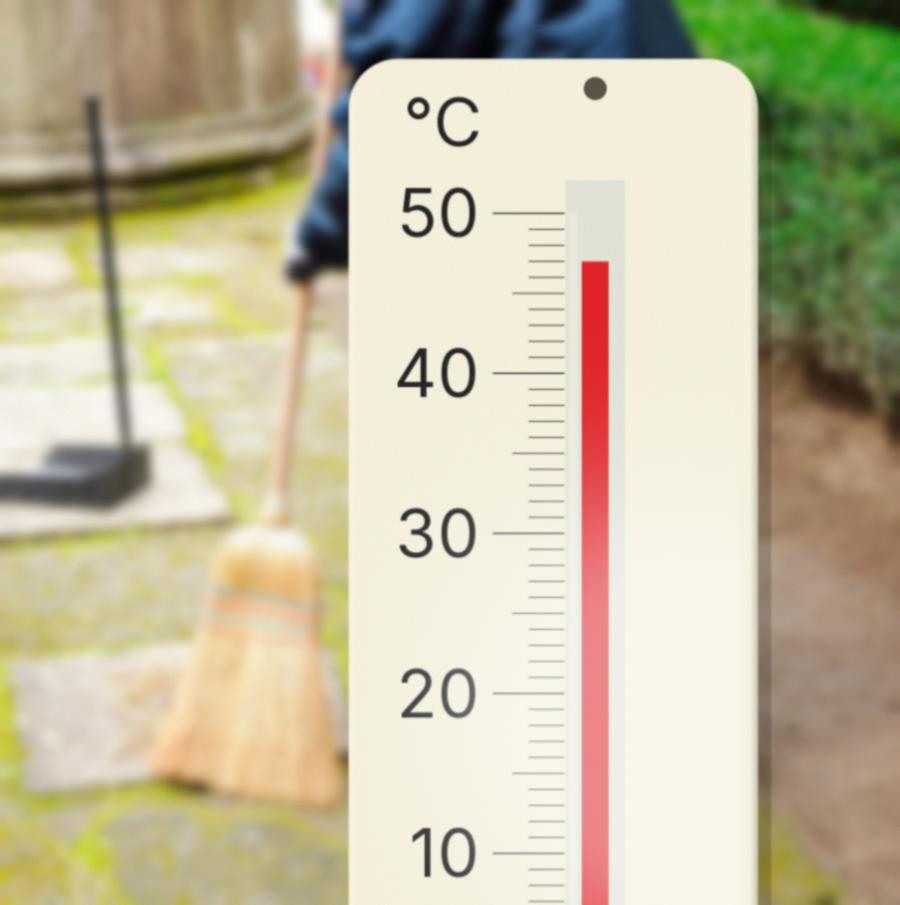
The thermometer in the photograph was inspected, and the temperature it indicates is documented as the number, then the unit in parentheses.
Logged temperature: 47 (°C)
